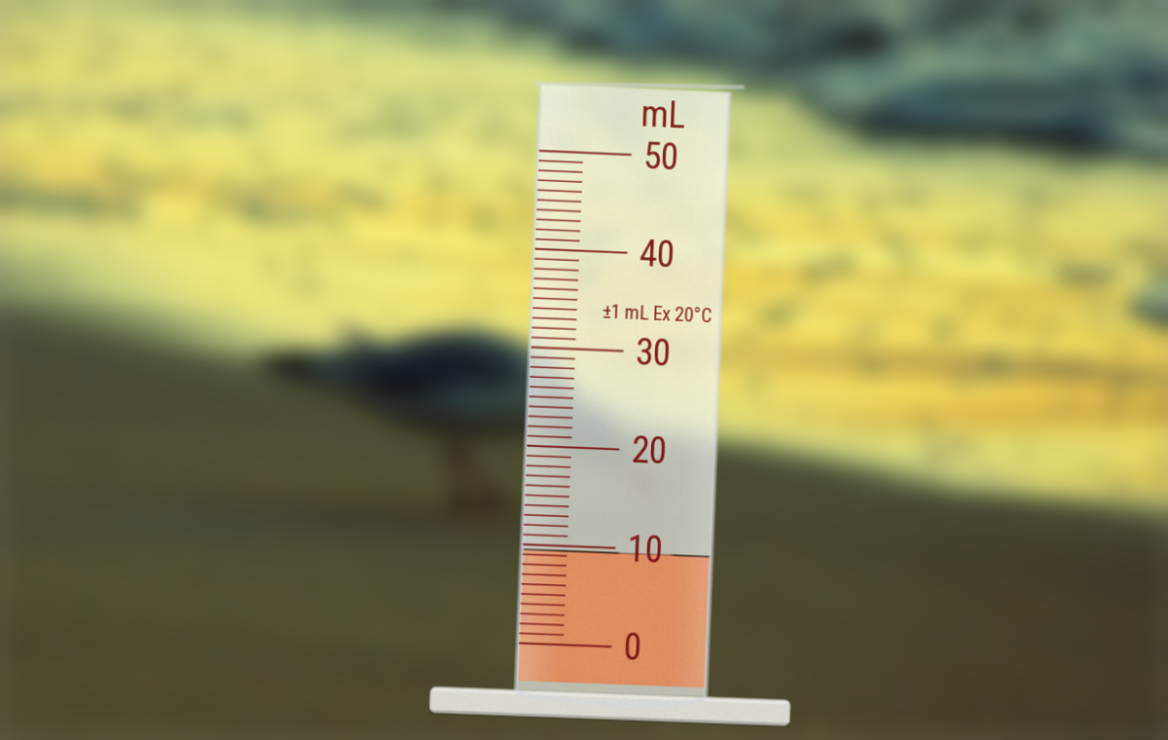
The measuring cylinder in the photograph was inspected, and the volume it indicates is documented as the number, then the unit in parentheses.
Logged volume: 9.5 (mL)
